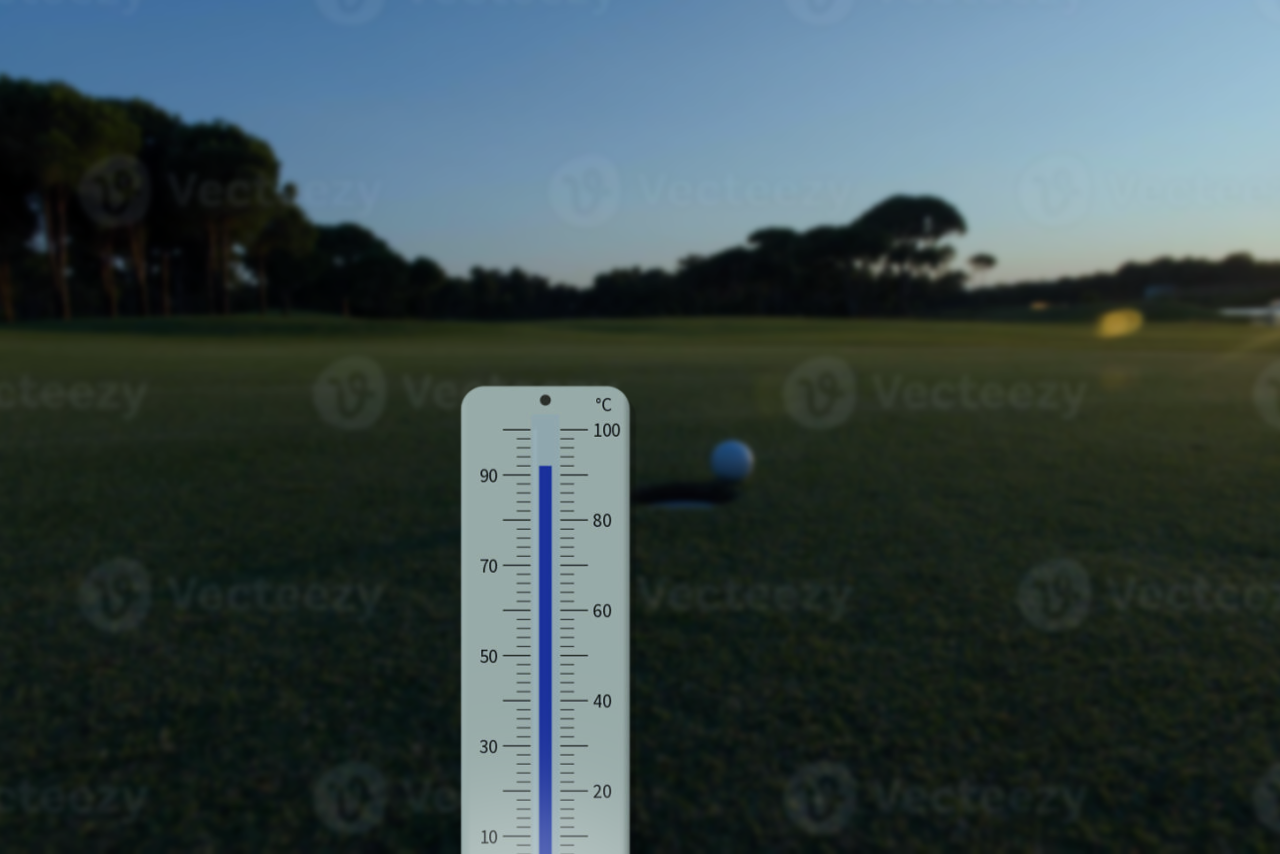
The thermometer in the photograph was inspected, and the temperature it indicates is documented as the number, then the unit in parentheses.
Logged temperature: 92 (°C)
